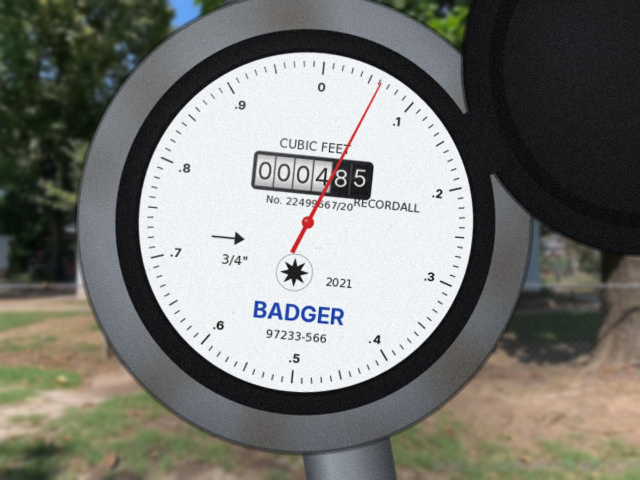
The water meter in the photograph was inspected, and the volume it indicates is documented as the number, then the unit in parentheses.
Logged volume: 485.06 (ft³)
